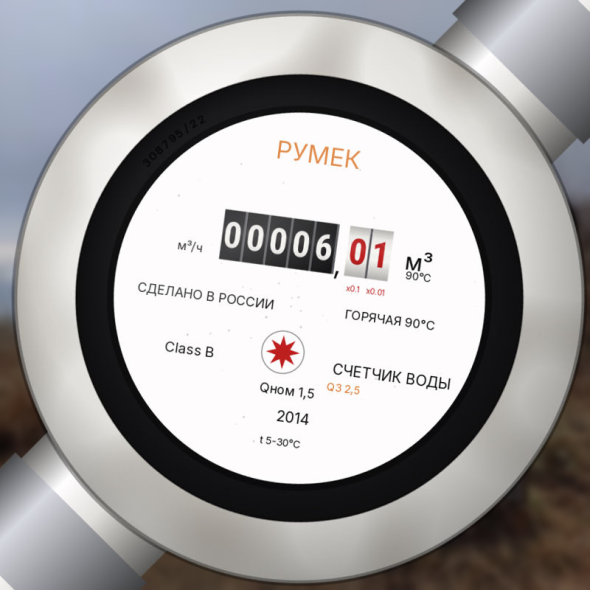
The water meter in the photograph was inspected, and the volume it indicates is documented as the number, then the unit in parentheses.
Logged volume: 6.01 (m³)
